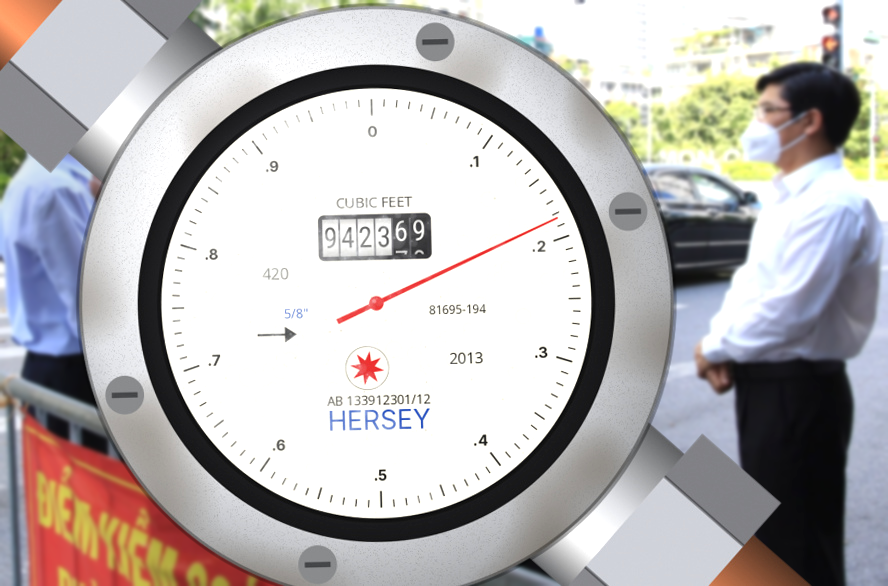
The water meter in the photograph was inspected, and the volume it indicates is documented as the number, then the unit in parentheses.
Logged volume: 942369.18 (ft³)
